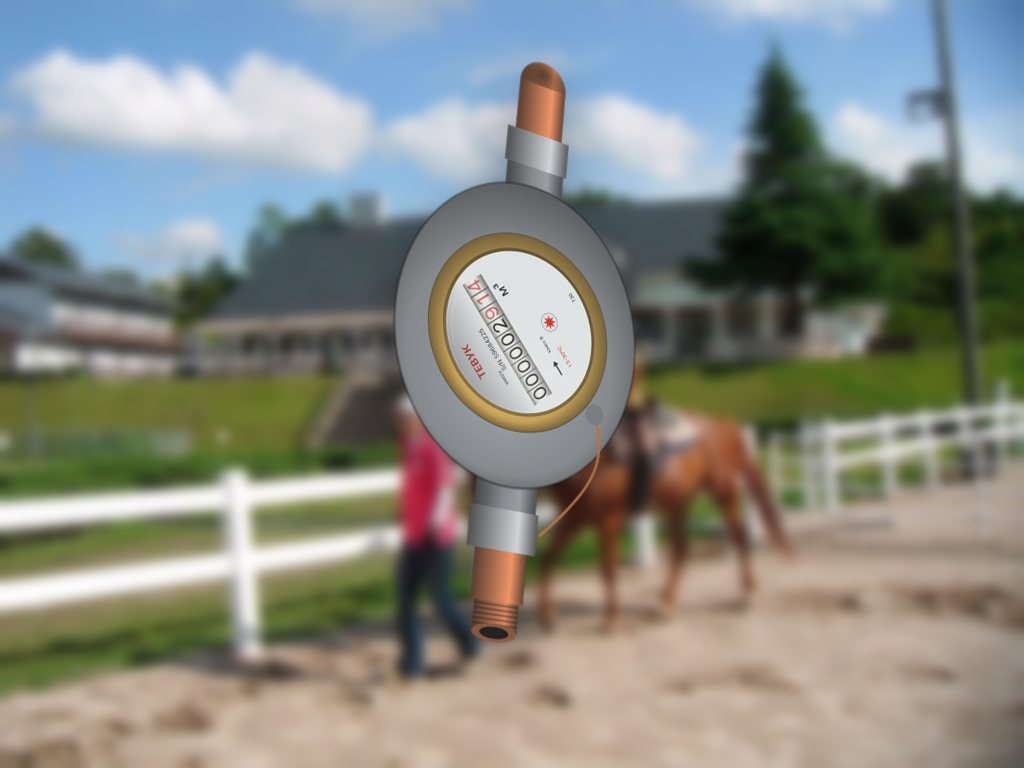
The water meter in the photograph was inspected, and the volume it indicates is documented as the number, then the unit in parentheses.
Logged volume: 2.914 (m³)
